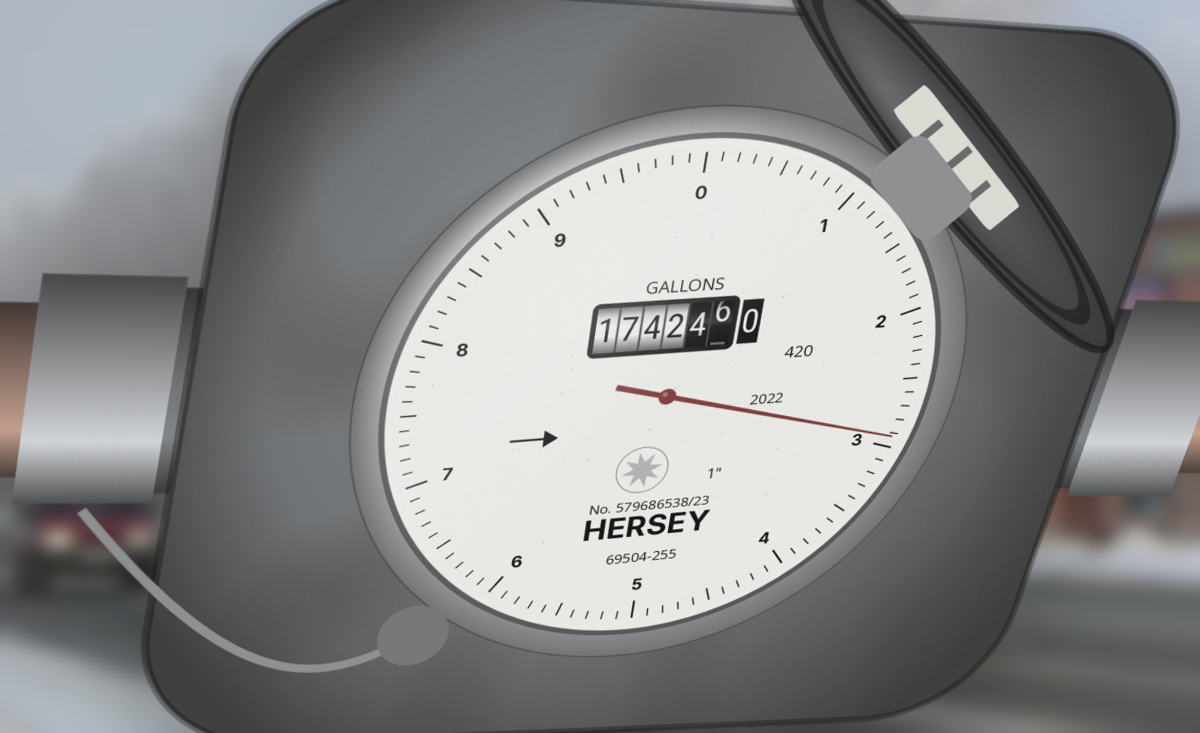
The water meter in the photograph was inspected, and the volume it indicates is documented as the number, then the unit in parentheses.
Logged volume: 1742462.9 (gal)
